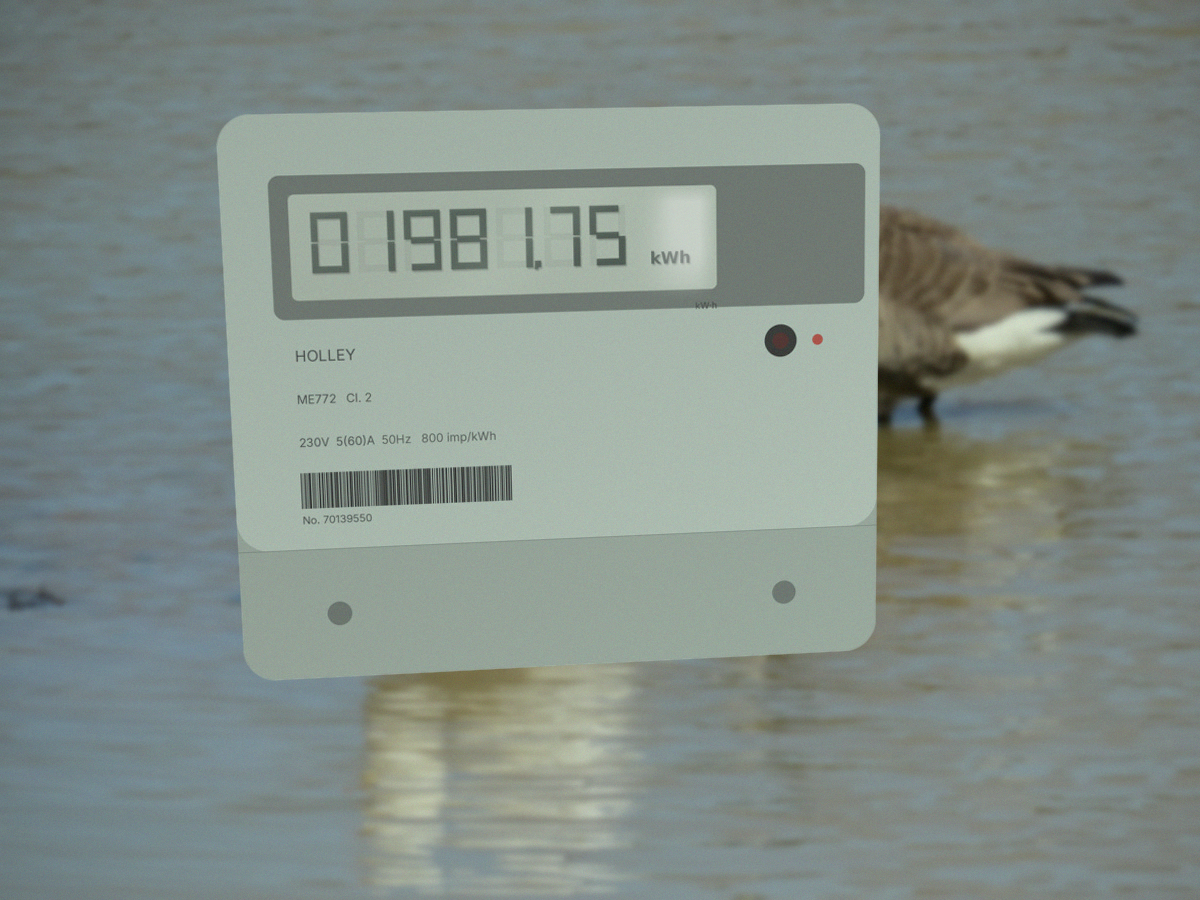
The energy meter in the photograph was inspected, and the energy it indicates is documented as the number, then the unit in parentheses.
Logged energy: 1981.75 (kWh)
